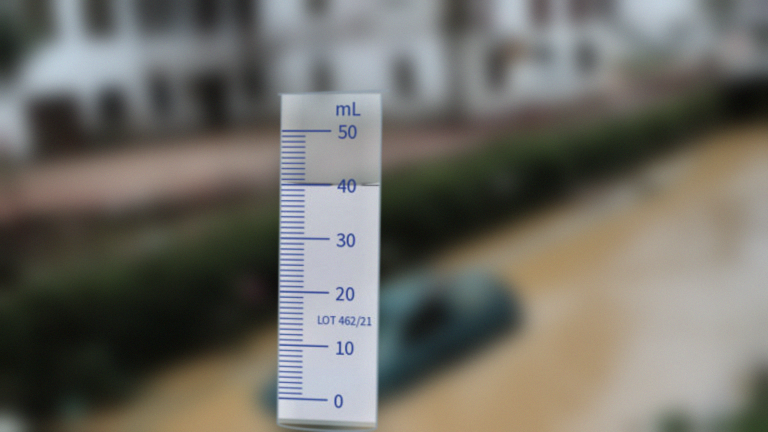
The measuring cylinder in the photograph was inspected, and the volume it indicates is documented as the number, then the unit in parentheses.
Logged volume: 40 (mL)
